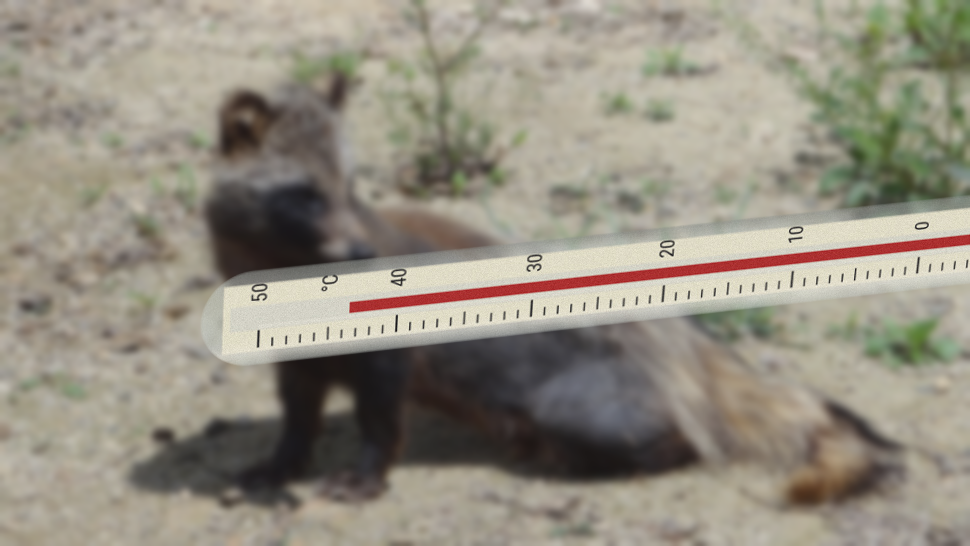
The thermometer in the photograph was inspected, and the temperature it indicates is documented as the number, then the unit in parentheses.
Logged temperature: 43.5 (°C)
